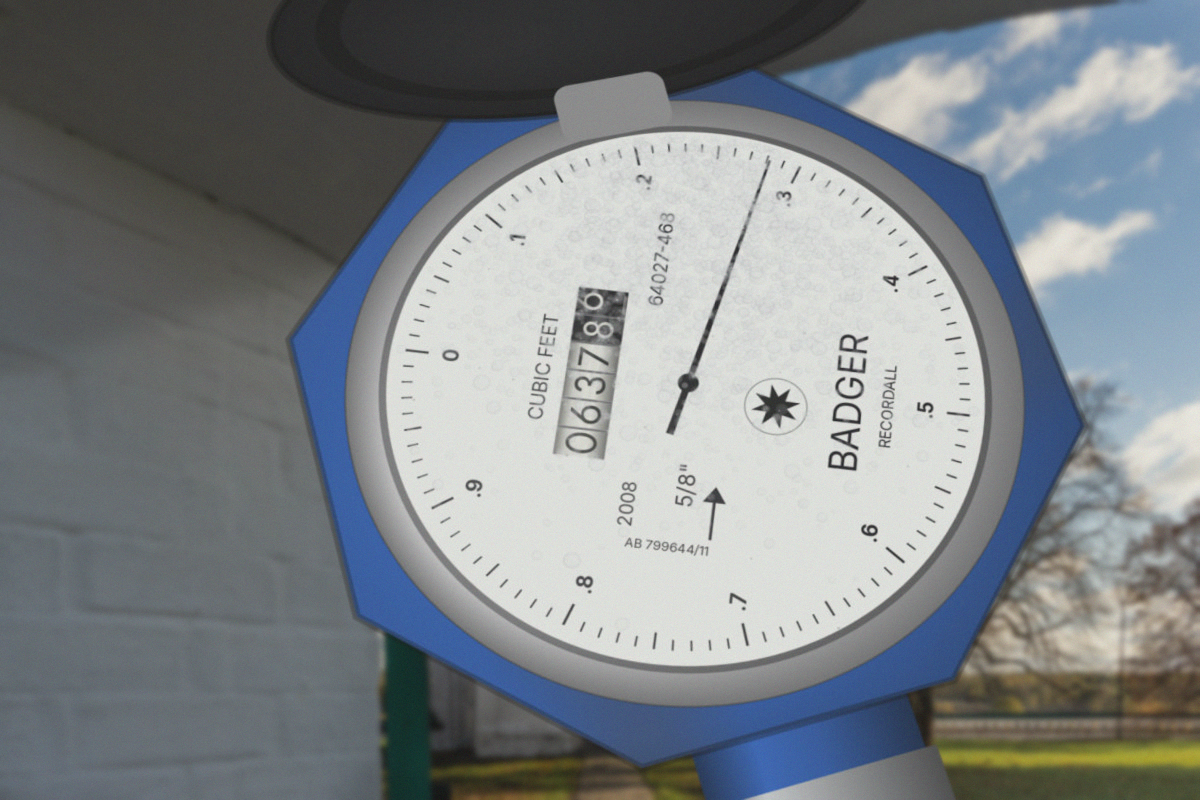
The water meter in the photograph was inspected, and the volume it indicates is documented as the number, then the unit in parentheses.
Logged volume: 63786.28 (ft³)
